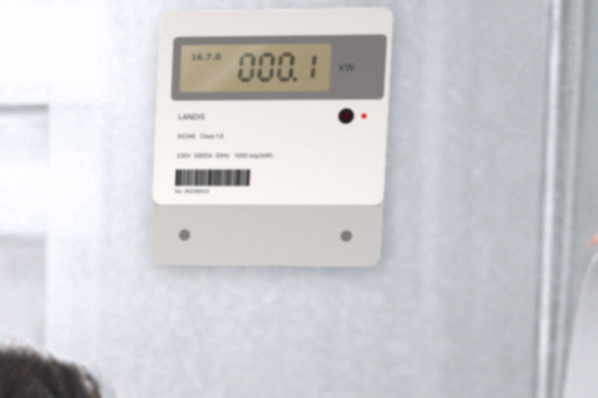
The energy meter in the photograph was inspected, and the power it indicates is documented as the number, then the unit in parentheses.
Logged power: 0.1 (kW)
